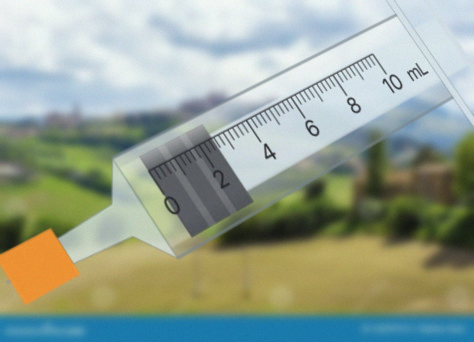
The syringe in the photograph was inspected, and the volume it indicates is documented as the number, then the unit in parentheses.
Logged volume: 0 (mL)
